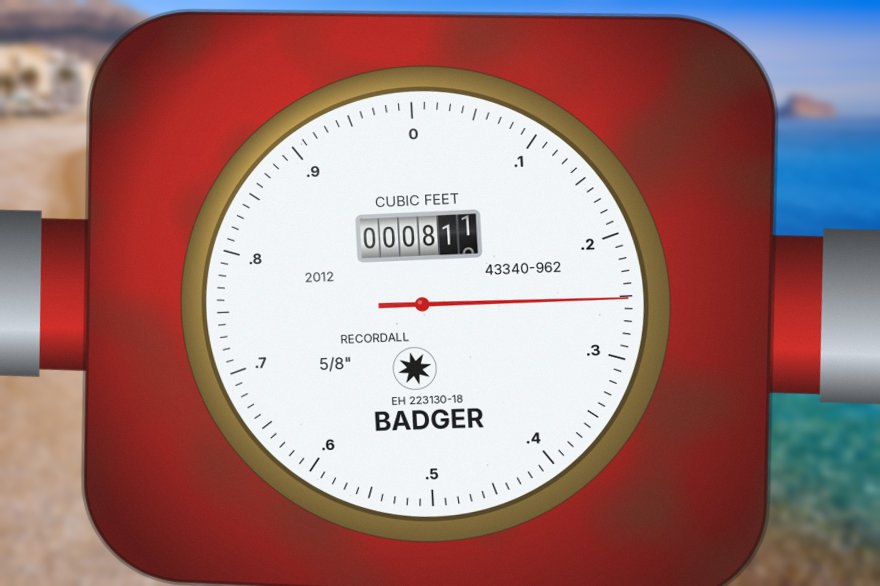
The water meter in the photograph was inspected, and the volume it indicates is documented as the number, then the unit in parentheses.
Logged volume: 811.25 (ft³)
